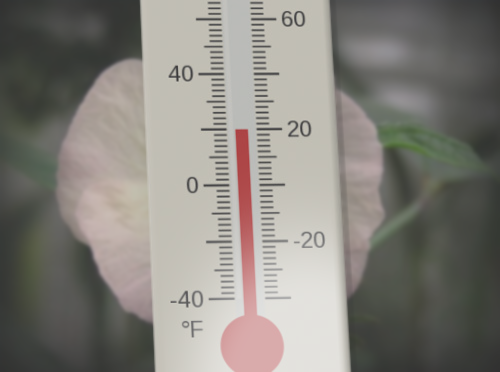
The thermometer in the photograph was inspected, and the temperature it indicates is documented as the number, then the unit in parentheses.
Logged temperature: 20 (°F)
